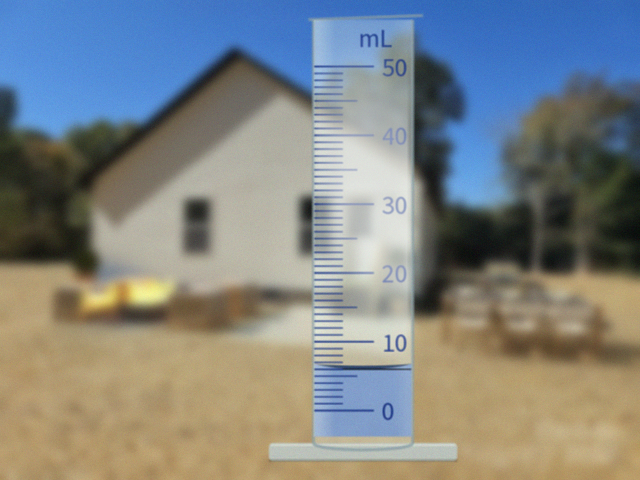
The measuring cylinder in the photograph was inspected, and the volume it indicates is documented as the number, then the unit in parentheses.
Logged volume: 6 (mL)
